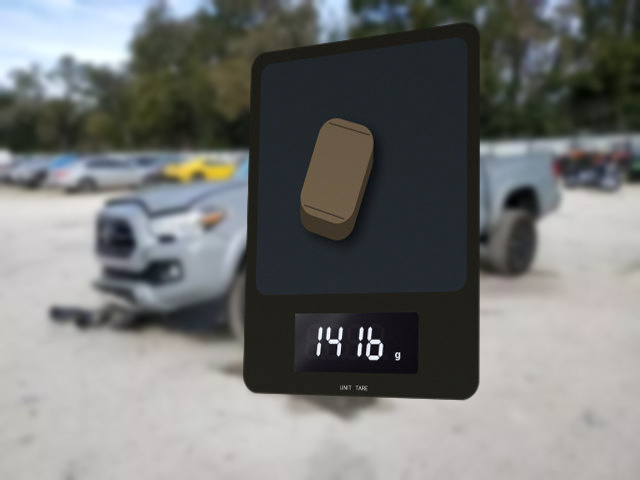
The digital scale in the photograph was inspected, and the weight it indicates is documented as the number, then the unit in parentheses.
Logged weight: 1416 (g)
